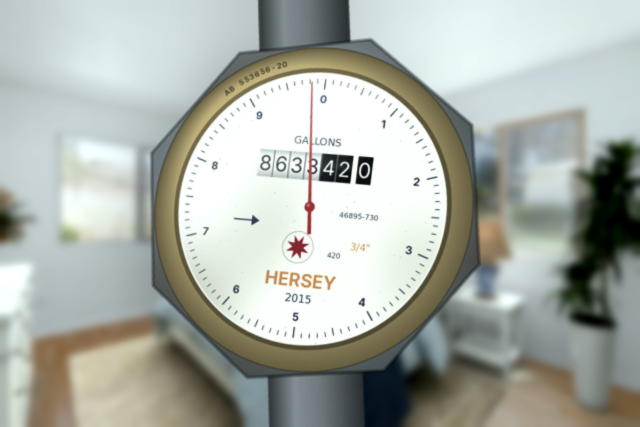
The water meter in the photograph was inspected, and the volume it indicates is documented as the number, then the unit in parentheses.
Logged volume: 8633419.8 (gal)
